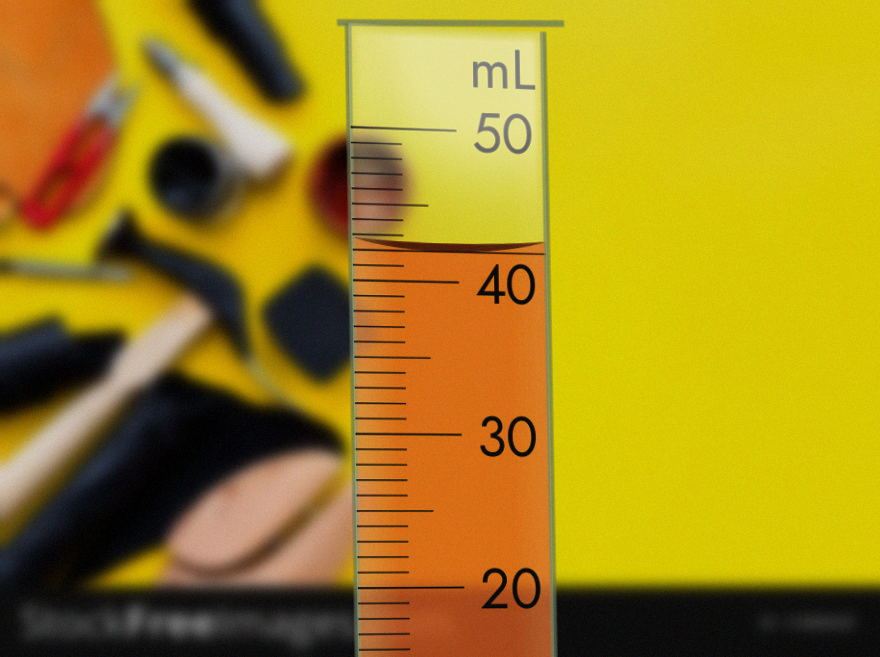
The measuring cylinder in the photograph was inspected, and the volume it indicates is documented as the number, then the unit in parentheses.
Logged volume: 42 (mL)
